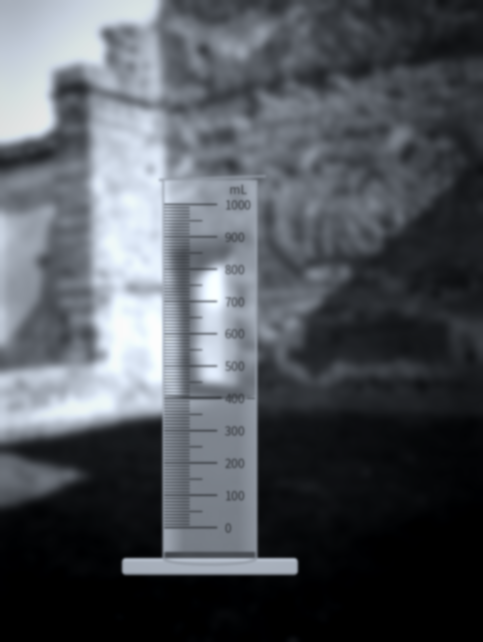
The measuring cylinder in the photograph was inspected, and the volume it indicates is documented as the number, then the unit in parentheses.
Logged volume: 400 (mL)
